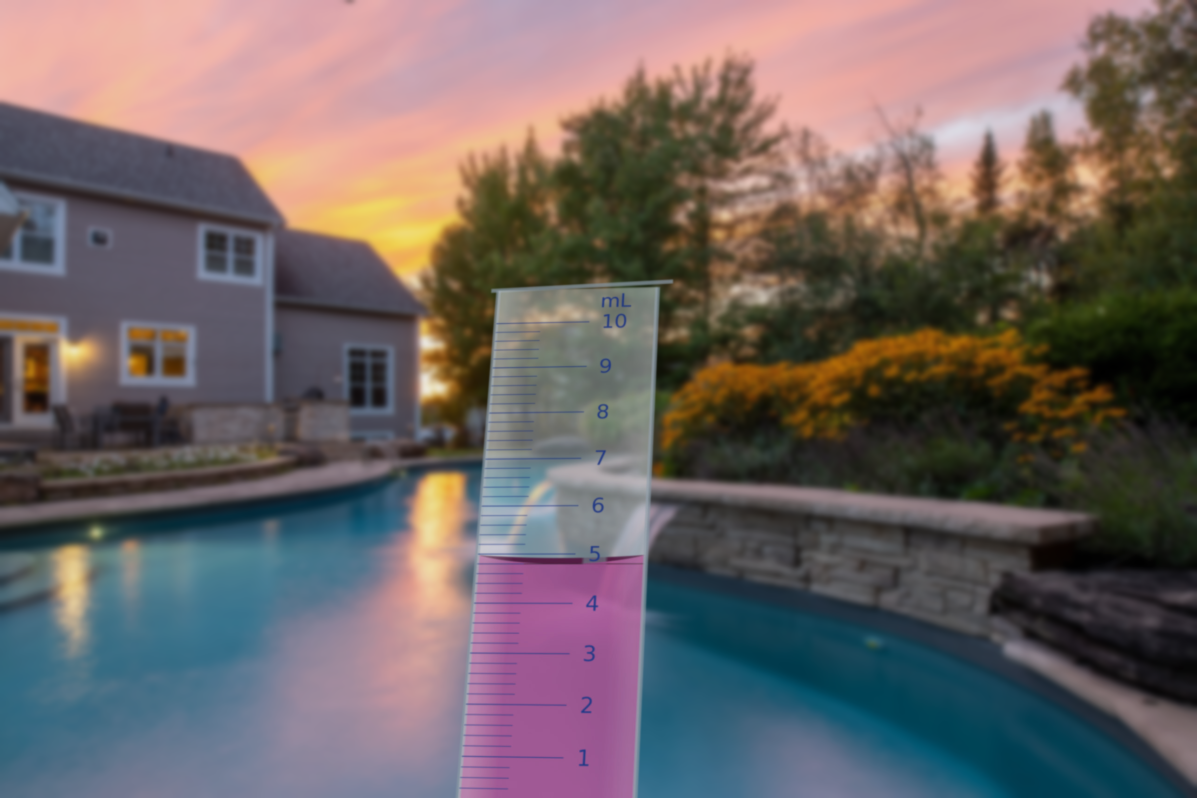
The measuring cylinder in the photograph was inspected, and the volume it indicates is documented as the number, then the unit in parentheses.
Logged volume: 4.8 (mL)
